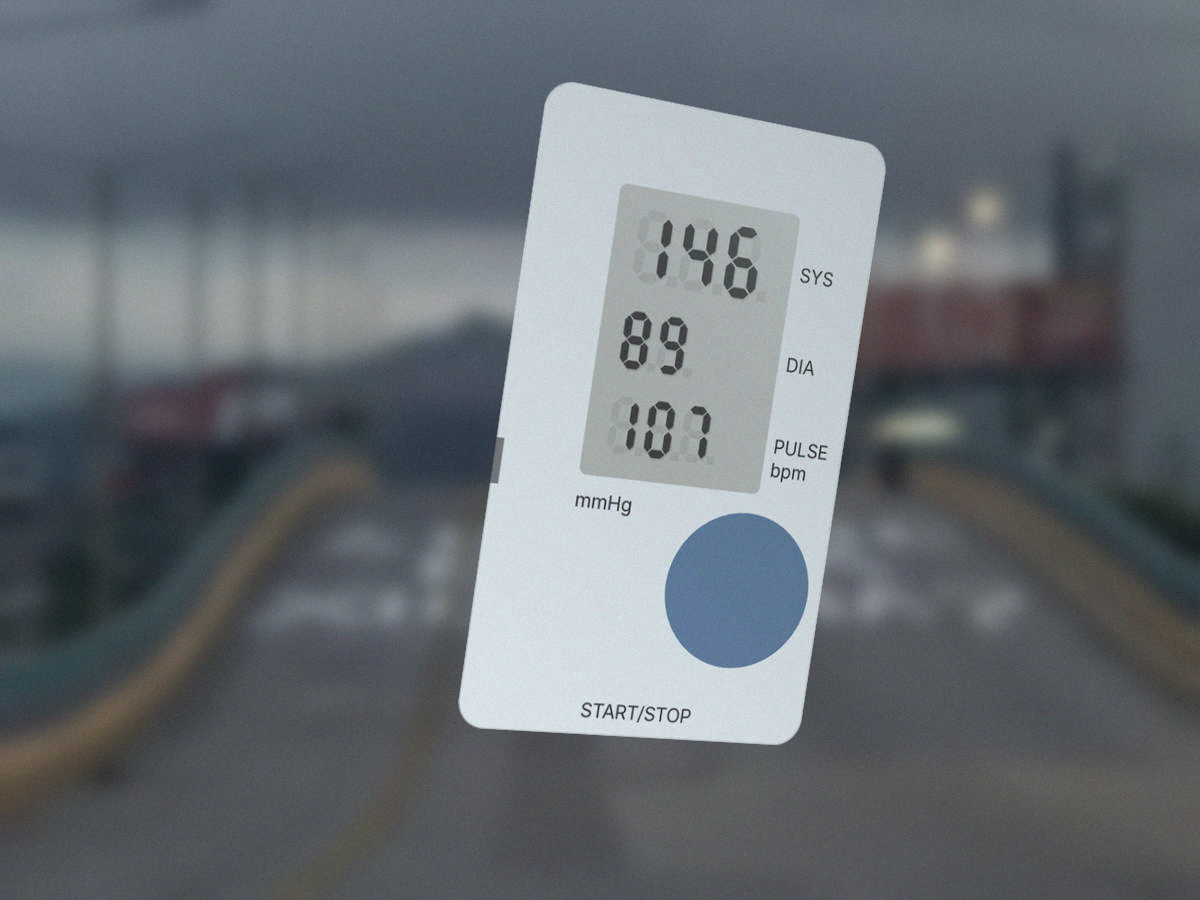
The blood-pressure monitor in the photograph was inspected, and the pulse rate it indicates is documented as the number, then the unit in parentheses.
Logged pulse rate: 107 (bpm)
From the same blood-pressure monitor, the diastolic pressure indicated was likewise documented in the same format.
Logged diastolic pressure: 89 (mmHg)
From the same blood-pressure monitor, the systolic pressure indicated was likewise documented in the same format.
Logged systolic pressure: 146 (mmHg)
